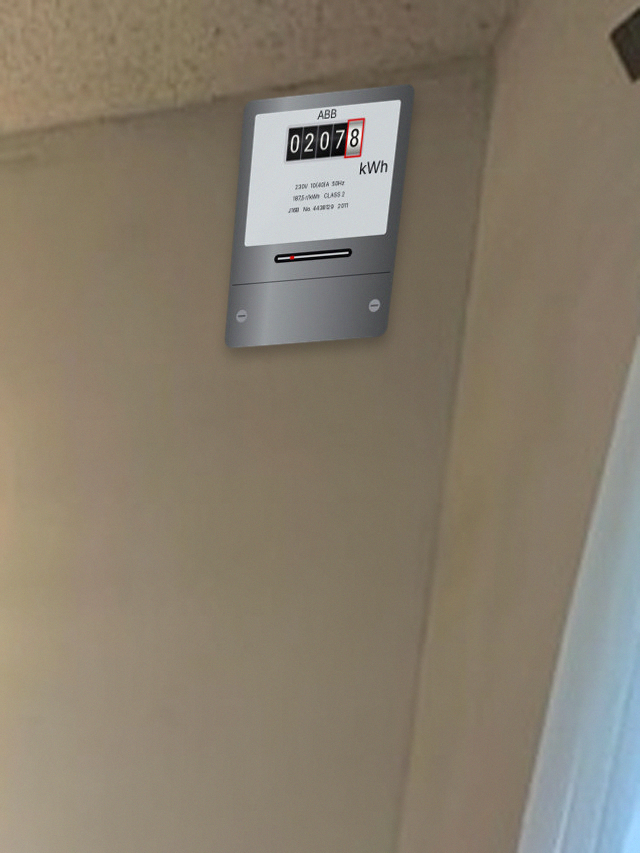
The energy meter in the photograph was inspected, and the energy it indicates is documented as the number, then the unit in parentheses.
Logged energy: 207.8 (kWh)
